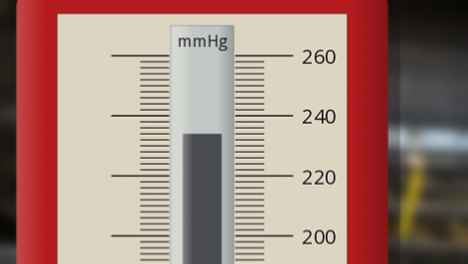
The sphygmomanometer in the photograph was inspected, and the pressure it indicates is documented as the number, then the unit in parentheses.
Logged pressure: 234 (mmHg)
